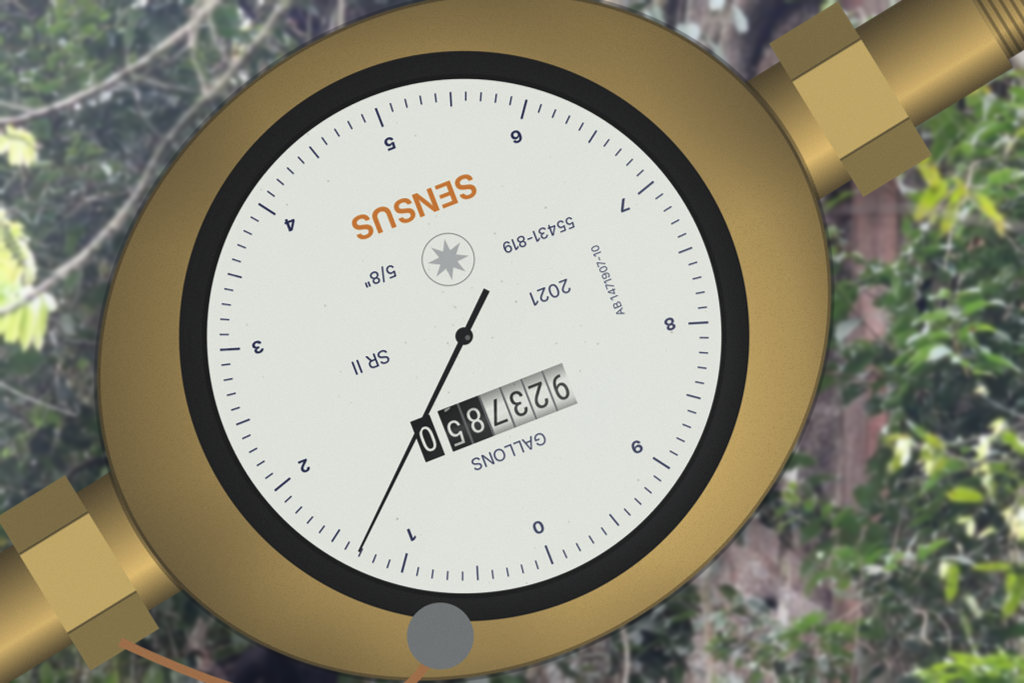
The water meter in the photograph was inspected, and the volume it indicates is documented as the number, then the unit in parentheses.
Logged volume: 9237851.3 (gal)
